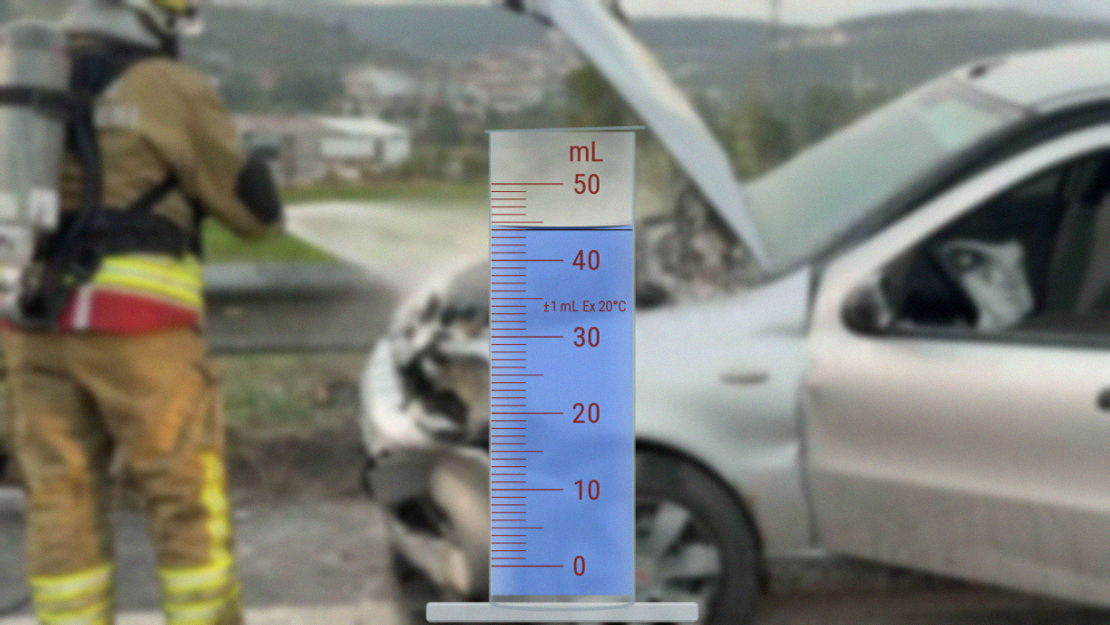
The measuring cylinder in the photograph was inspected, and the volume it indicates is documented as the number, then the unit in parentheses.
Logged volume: 44 (mL)
